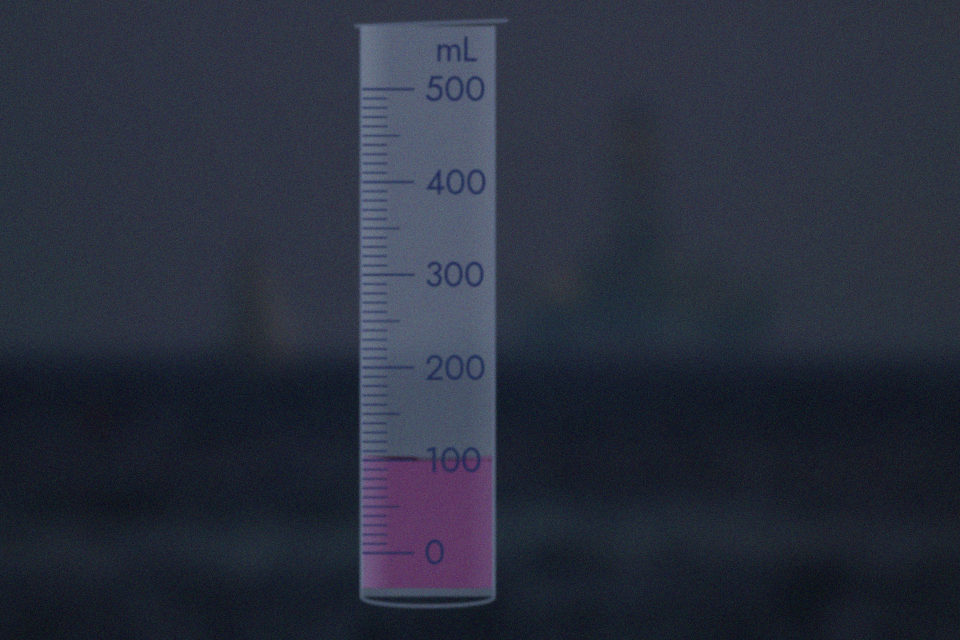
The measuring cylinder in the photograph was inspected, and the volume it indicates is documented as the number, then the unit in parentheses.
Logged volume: 100 (mL)
